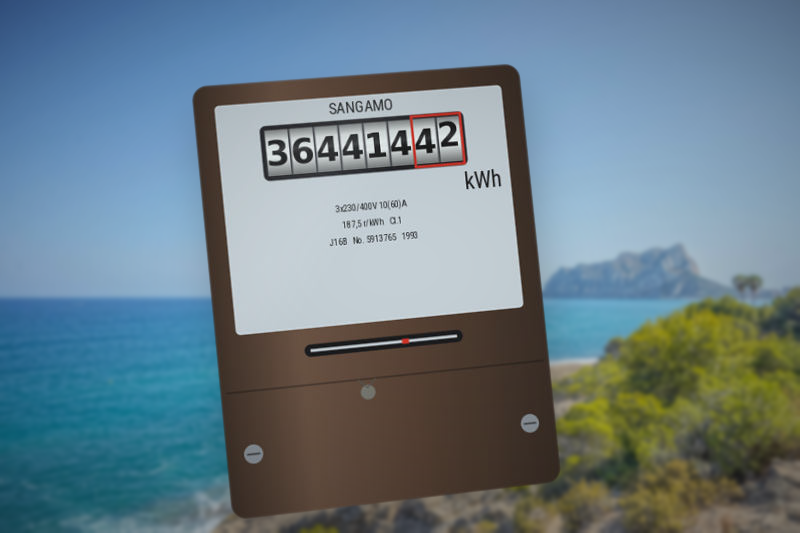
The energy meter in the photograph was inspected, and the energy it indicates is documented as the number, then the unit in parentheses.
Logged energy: 364414.42 (kWh)
